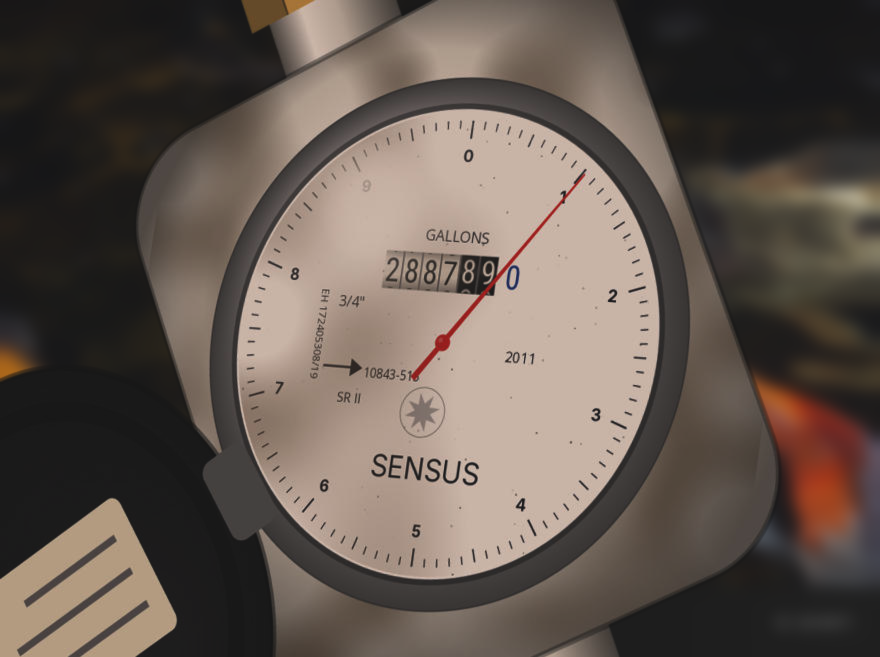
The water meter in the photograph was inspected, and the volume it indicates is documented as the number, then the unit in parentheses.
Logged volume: 2887891.0 (gal)
